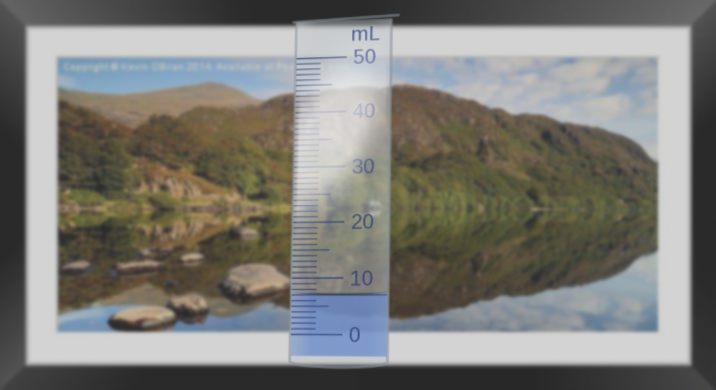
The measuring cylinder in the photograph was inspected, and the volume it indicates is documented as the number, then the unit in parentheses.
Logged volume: 7 (mL)
